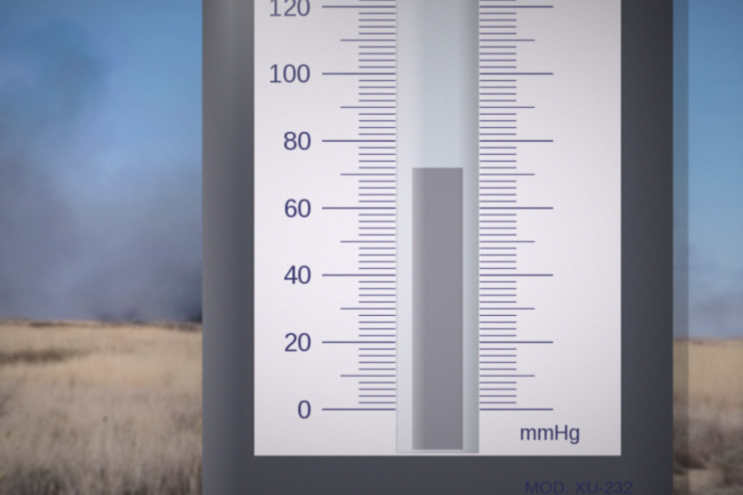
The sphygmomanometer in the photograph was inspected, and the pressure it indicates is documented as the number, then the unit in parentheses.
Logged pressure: 72 (mmHg)
